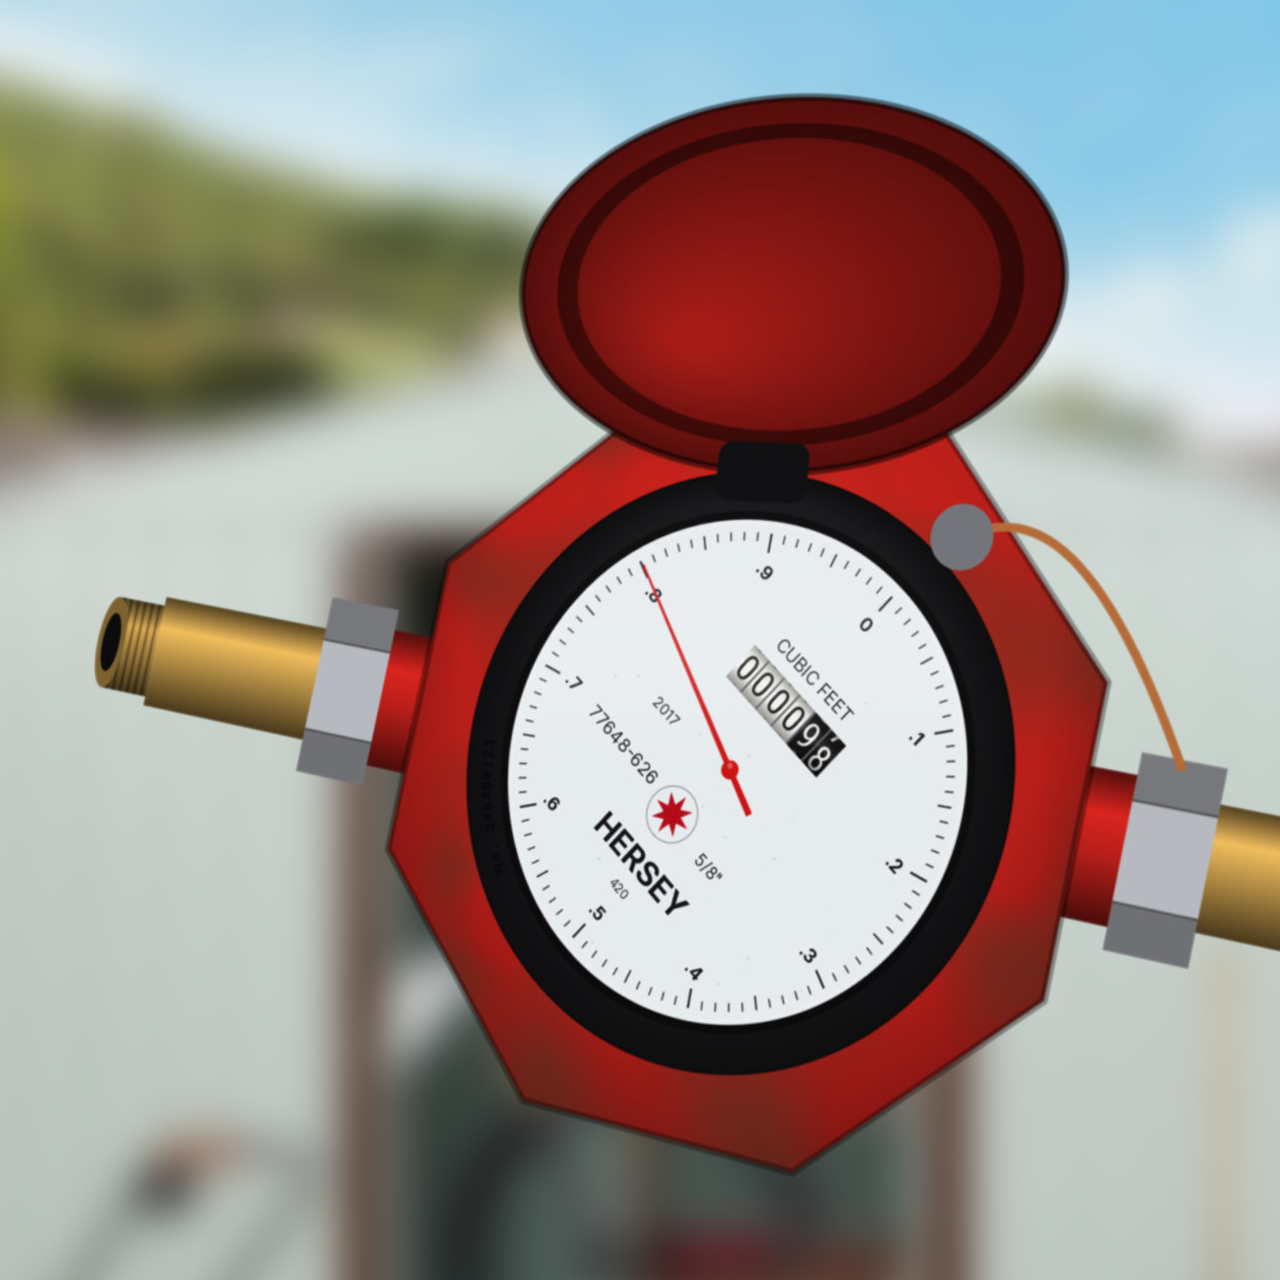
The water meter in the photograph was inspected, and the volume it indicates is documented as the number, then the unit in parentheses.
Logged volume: 97.80 (ft³)
